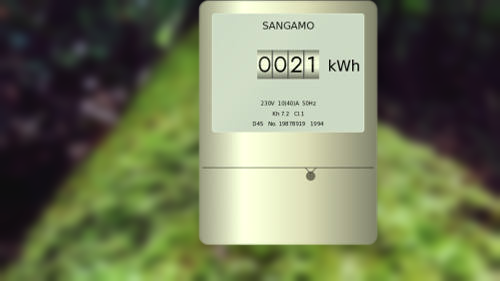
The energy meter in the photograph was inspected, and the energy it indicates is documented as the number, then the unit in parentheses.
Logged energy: 21 (kWh)
